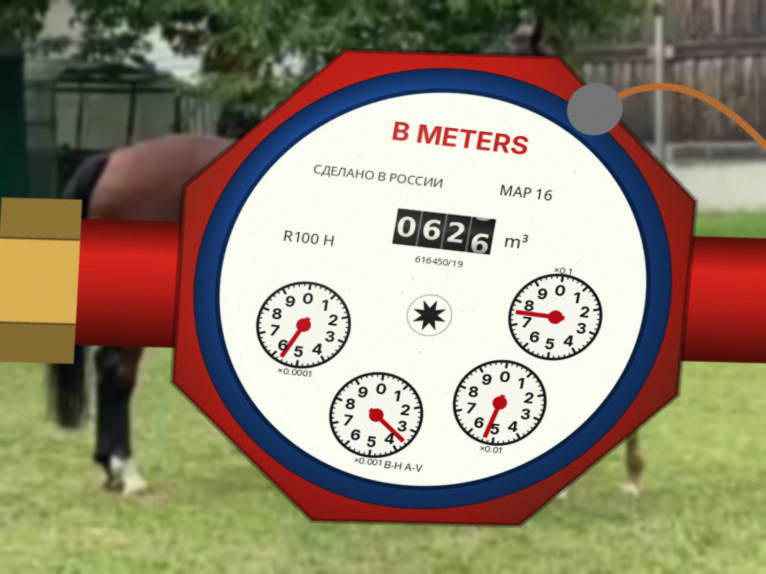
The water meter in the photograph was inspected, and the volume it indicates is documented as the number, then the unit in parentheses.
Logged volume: 625.7535 (m³)
